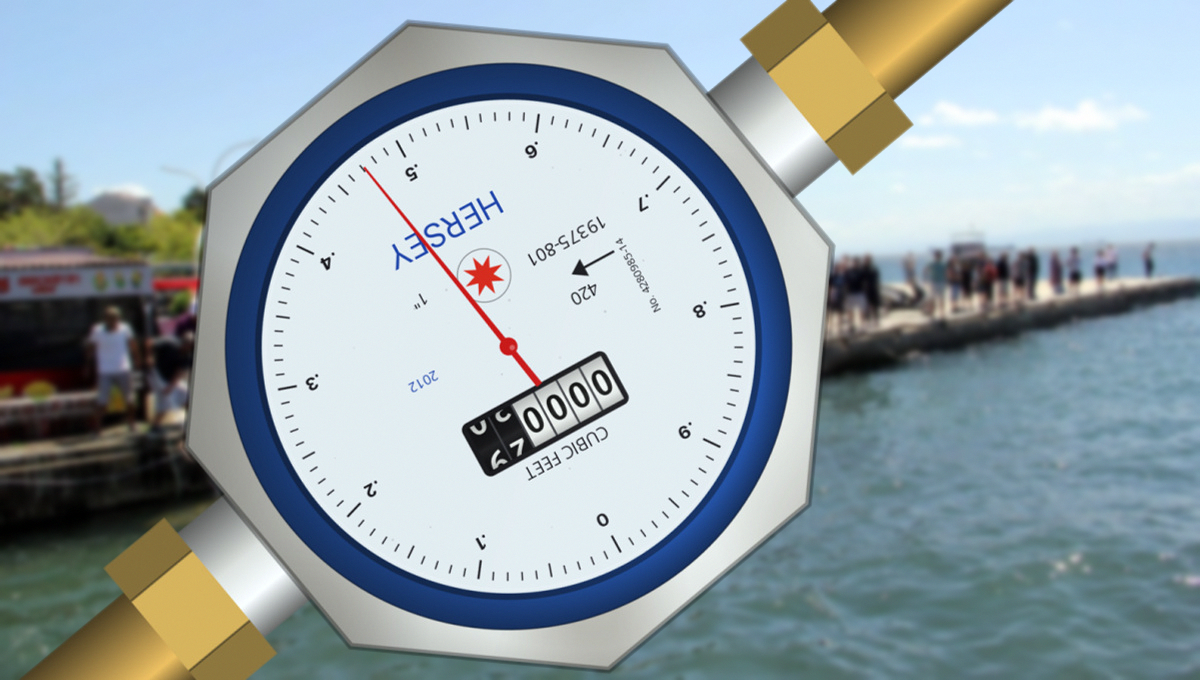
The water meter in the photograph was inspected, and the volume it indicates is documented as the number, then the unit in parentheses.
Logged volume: 29.47 (ft³)
